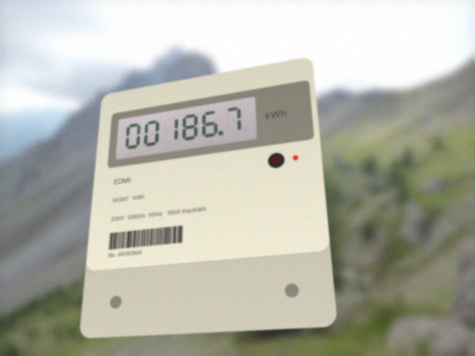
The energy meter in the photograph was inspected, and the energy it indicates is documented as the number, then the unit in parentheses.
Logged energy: 186.7 (kWh)
